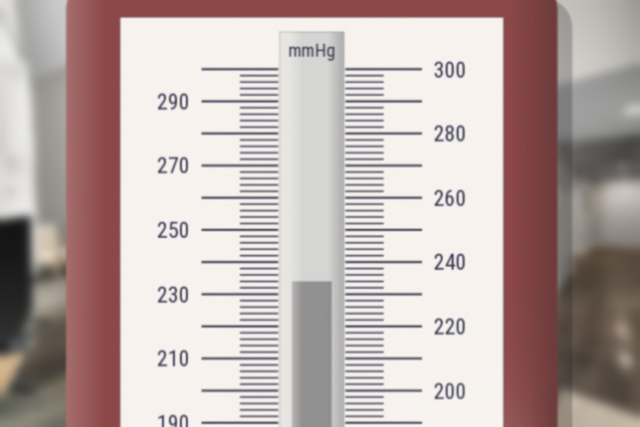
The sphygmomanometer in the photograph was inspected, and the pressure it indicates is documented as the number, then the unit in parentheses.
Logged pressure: 234 (mmHg)
